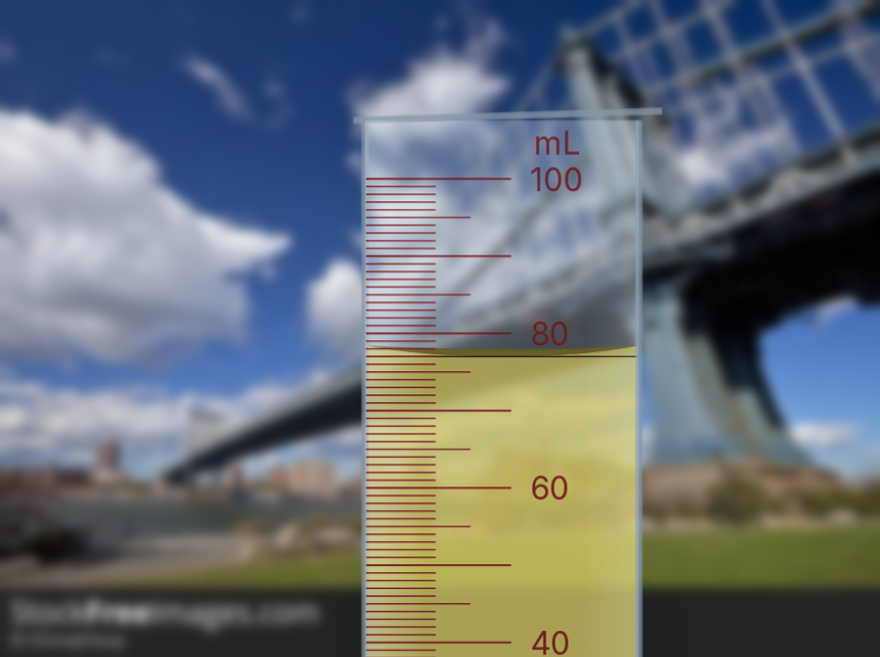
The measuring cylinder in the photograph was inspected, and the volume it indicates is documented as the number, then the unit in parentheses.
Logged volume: 77 (mL)
